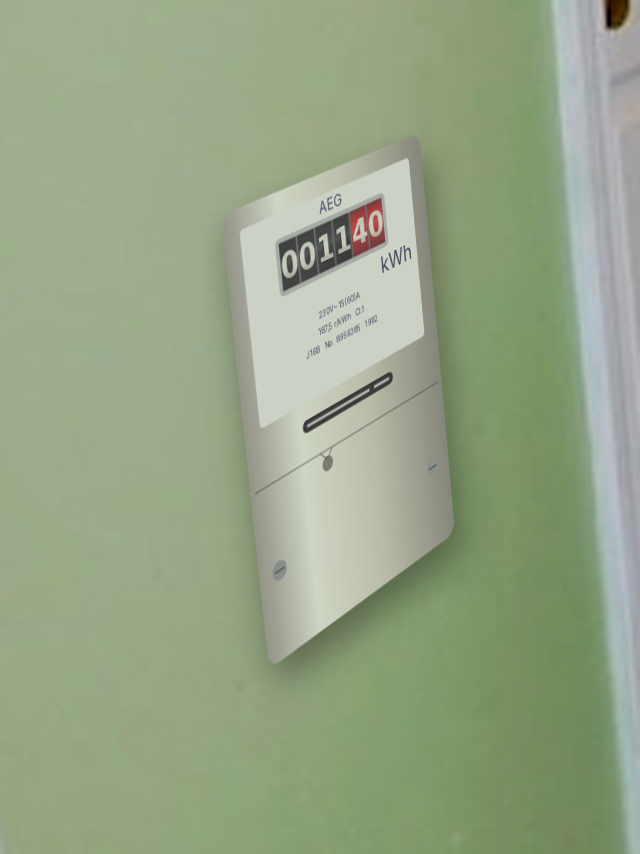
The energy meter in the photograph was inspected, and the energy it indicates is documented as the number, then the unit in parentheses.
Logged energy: 11.40 (kWh)
